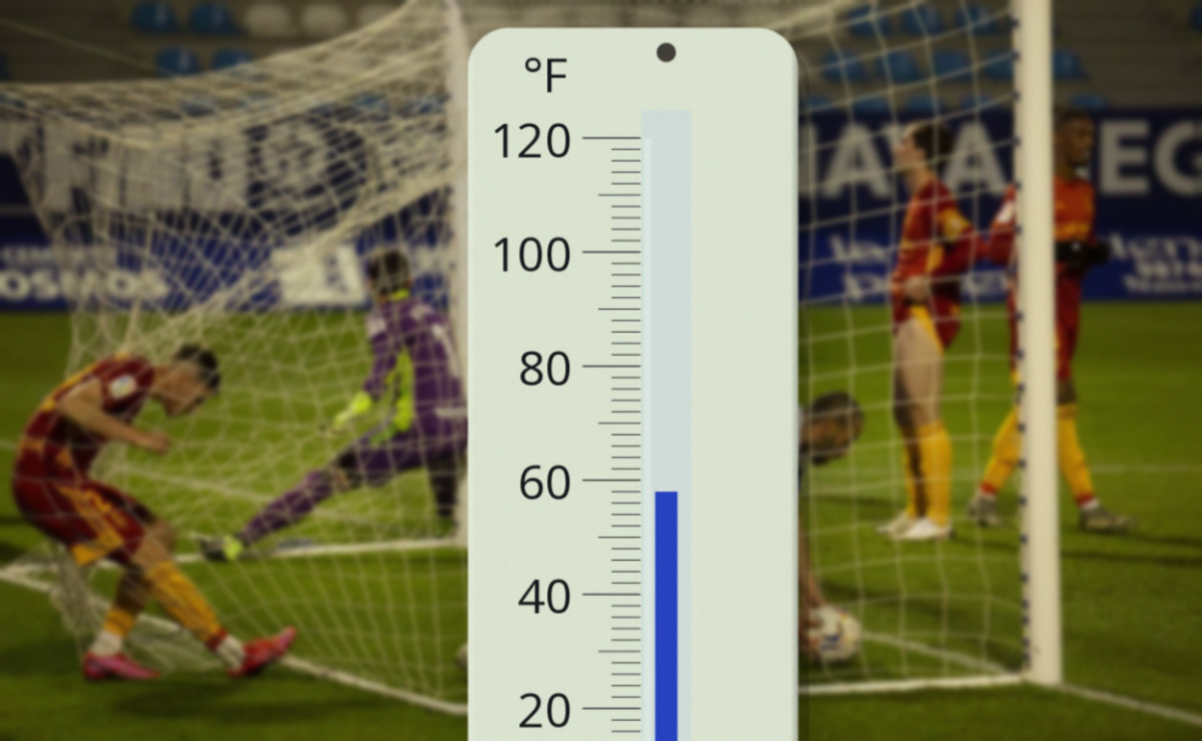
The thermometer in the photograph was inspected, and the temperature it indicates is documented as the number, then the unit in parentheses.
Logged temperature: 58 (°F)
